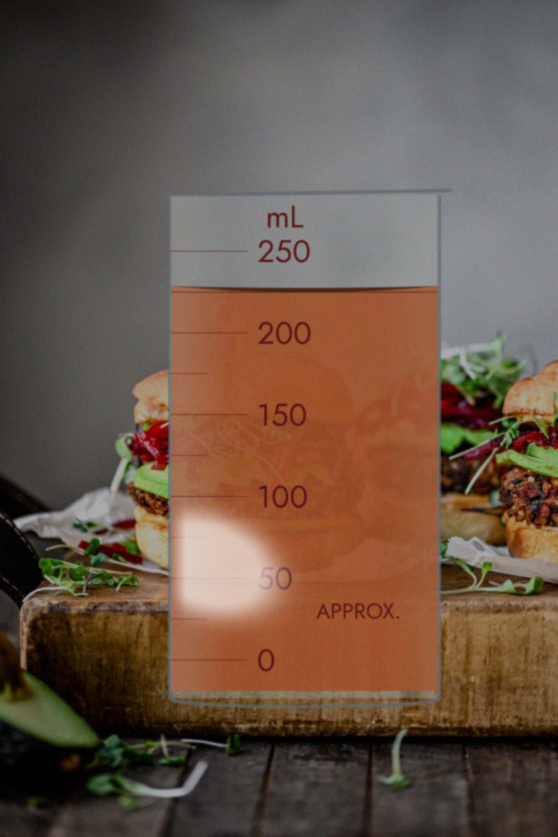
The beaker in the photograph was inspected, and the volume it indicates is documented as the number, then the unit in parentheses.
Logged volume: 225 (mL)
